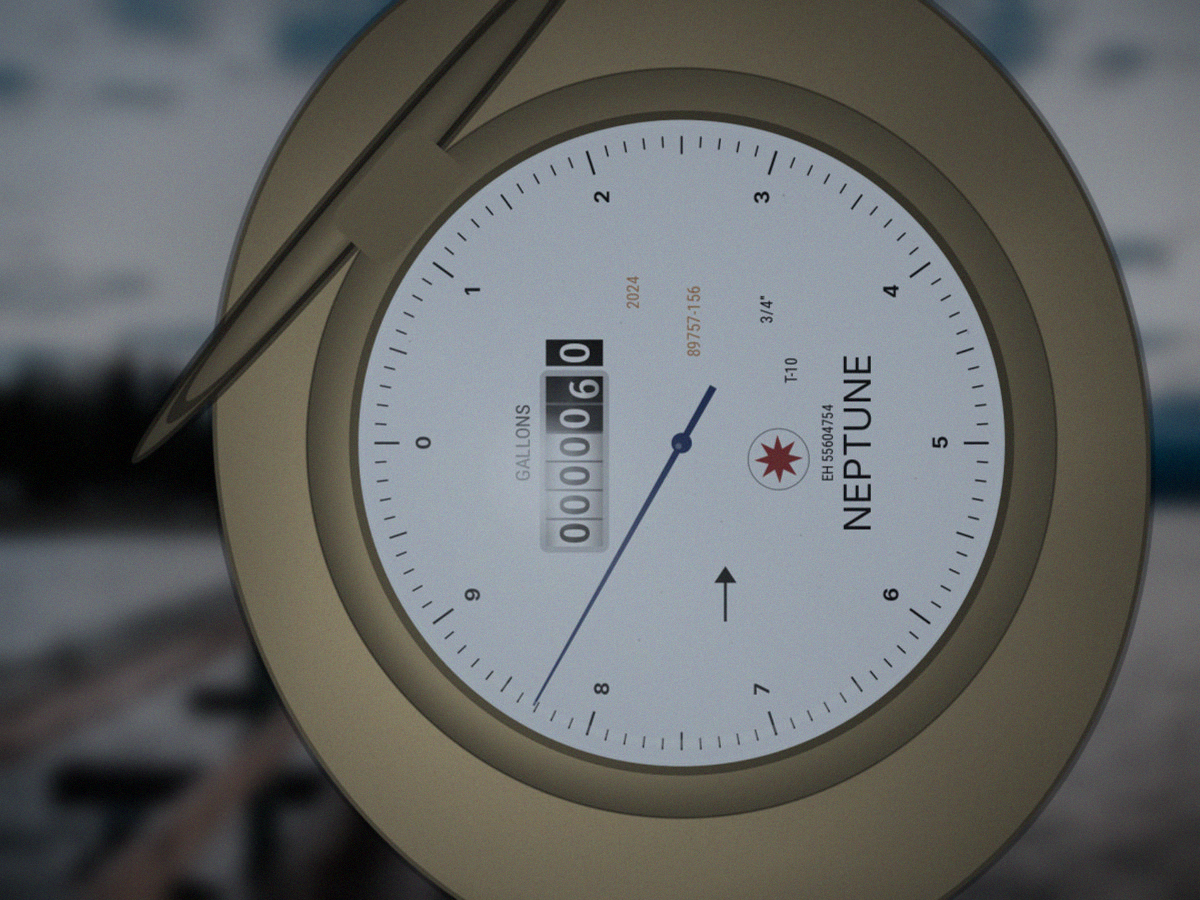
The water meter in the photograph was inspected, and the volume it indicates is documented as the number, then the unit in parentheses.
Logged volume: 58.3 (gal)
